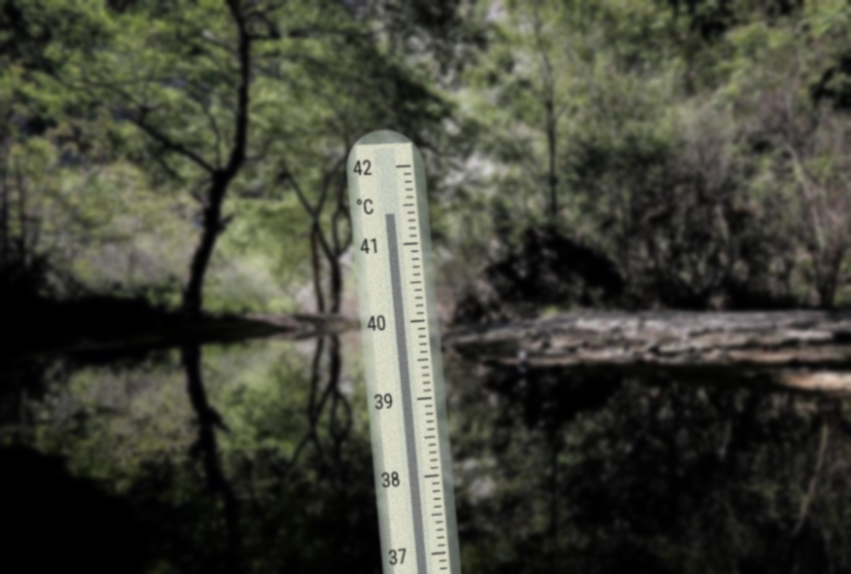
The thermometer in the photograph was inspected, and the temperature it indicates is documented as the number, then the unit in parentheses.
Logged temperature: 41.4 (°C)
